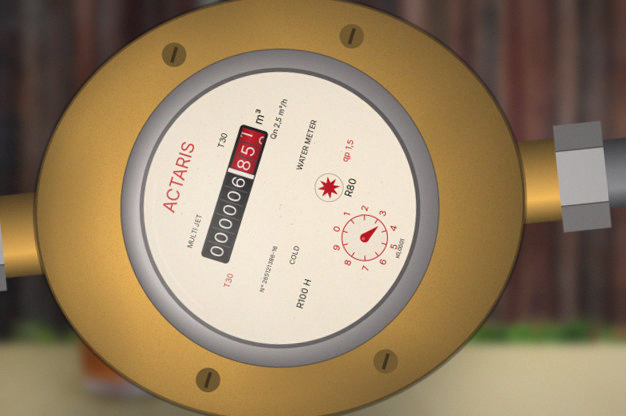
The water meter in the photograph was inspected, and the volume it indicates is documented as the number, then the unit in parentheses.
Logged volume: 6.8513 (m³)
